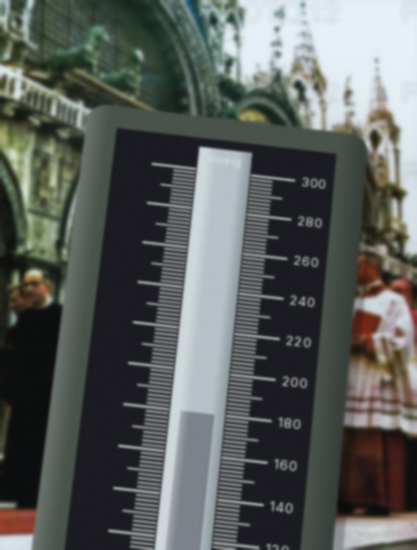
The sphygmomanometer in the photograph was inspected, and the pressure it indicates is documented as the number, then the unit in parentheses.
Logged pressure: 180 (mmHg)
